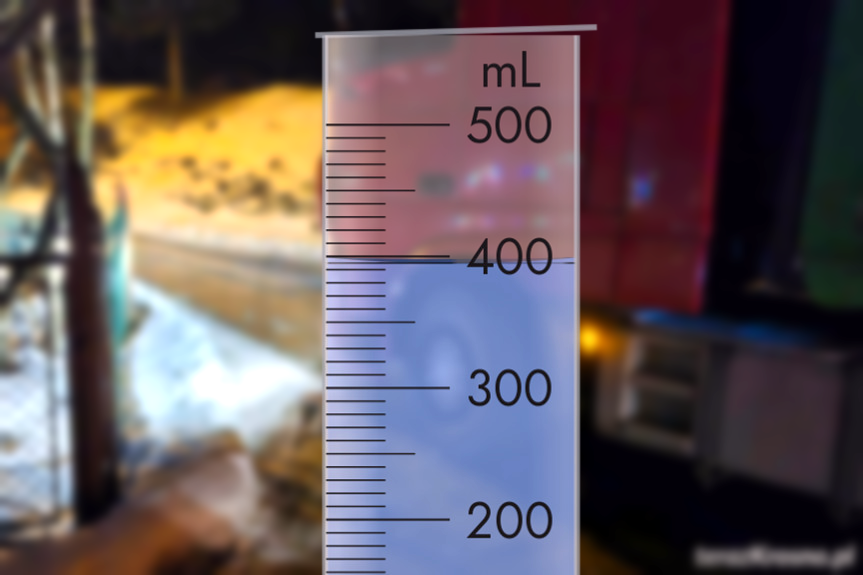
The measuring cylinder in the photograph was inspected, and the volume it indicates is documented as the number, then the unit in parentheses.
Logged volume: 395 (mL)
